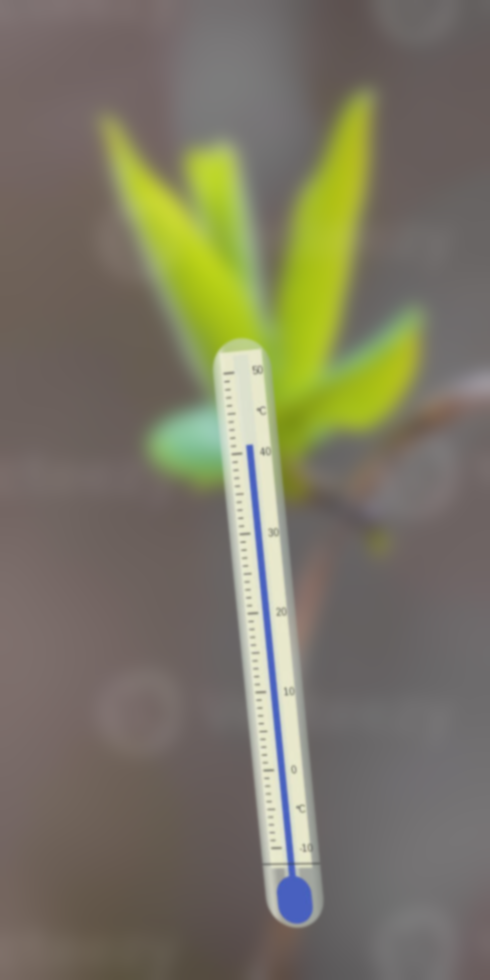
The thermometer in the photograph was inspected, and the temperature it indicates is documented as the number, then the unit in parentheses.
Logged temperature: 41 (°C)
